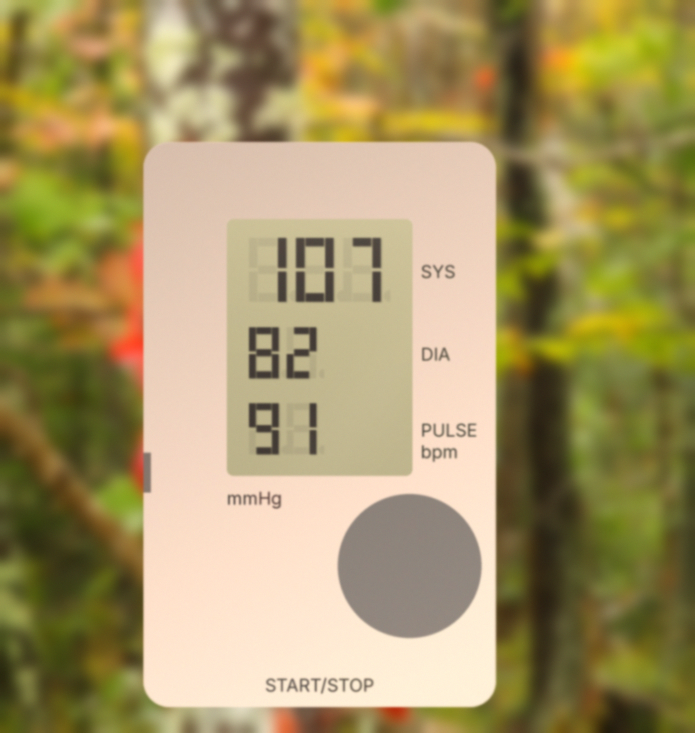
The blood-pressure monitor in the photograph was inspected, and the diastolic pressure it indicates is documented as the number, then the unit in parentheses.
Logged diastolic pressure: 82 (mmHg)
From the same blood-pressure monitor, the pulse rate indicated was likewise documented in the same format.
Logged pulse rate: 91 (bpm)
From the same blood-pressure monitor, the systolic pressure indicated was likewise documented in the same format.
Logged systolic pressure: 107 (mmHg)
